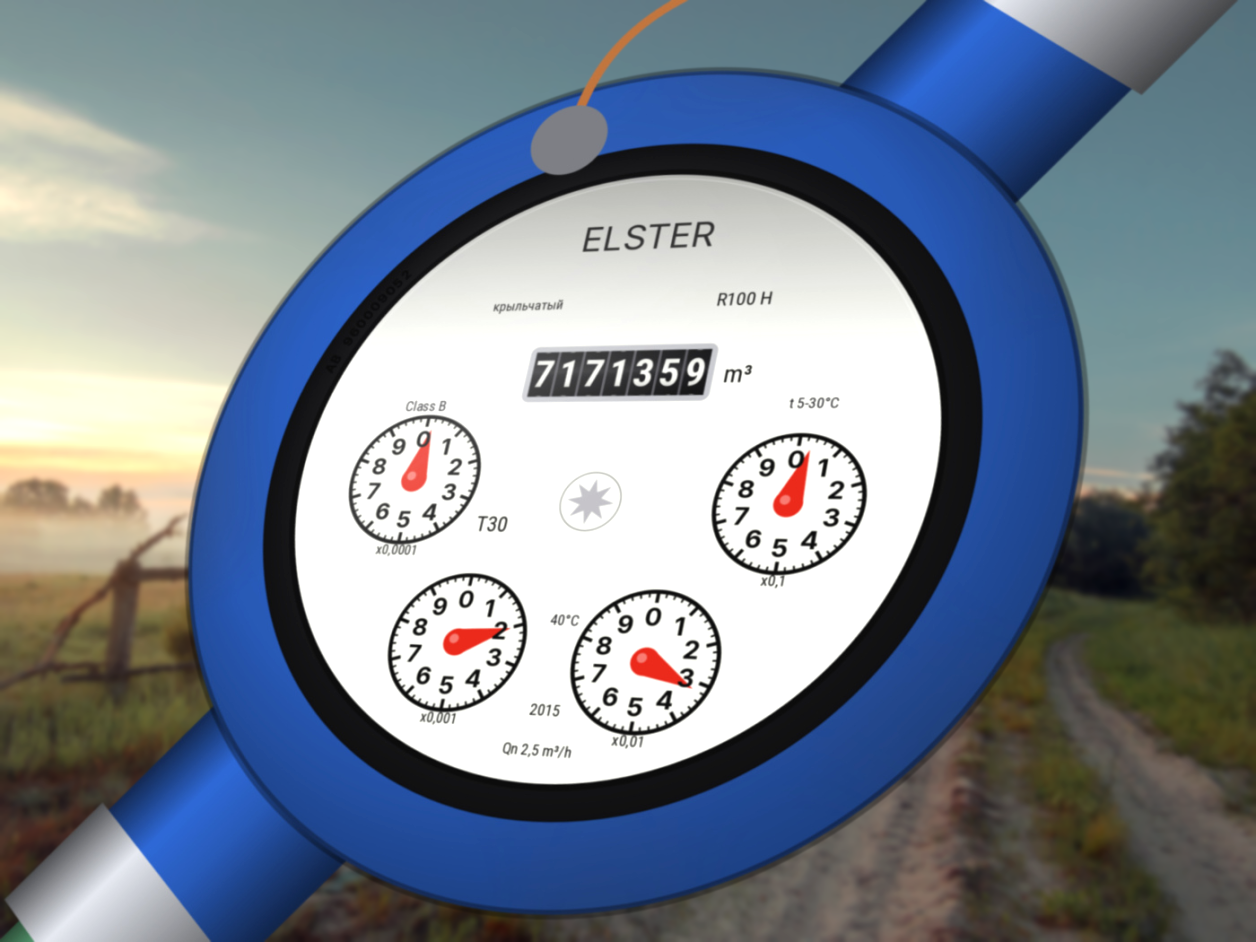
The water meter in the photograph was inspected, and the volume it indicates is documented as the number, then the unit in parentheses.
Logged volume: 7171359.0320 (m³)
